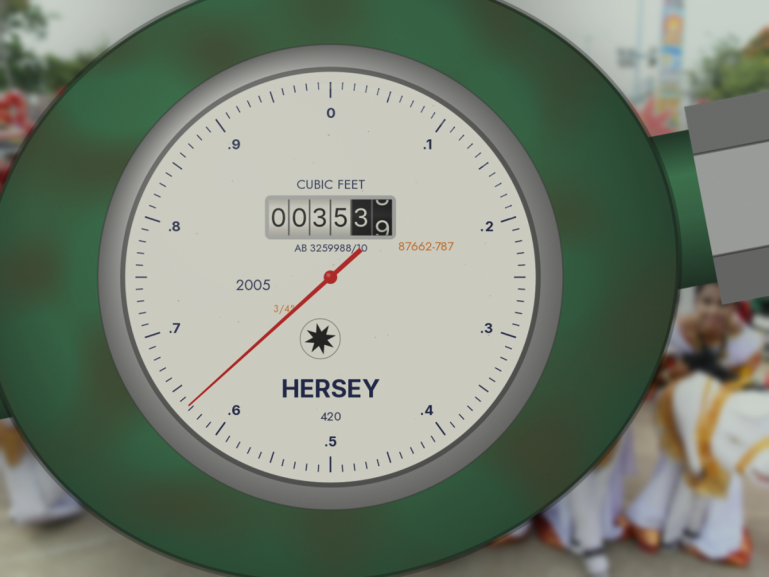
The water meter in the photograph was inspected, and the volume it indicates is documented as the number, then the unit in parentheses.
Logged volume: 3538.63 (ft³)
